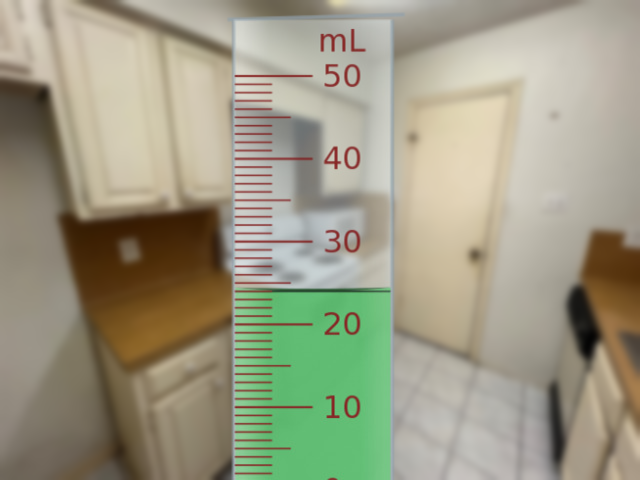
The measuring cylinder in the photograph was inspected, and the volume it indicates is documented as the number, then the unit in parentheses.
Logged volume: 24 (mL)
